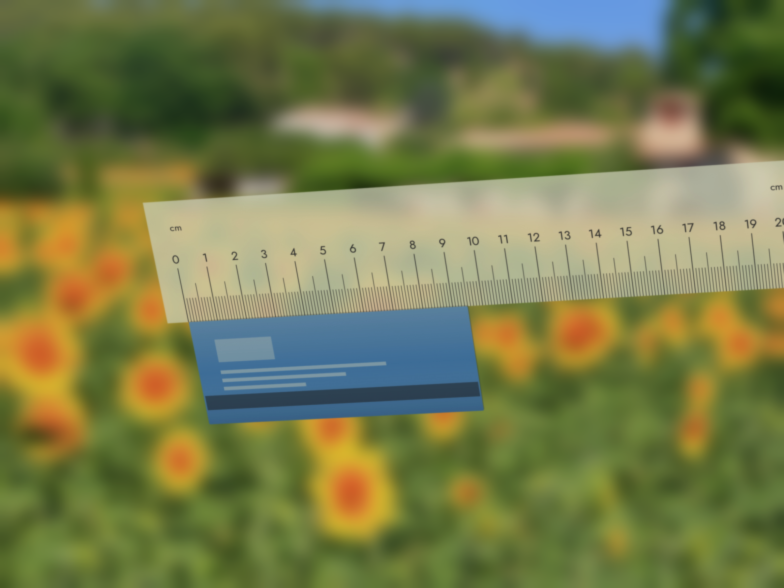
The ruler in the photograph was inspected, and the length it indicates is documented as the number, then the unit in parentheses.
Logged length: 9.5 (cm)
